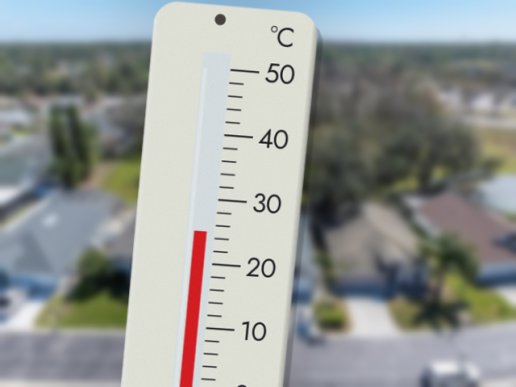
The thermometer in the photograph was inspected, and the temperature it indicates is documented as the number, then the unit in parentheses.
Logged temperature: 25 (°C)
